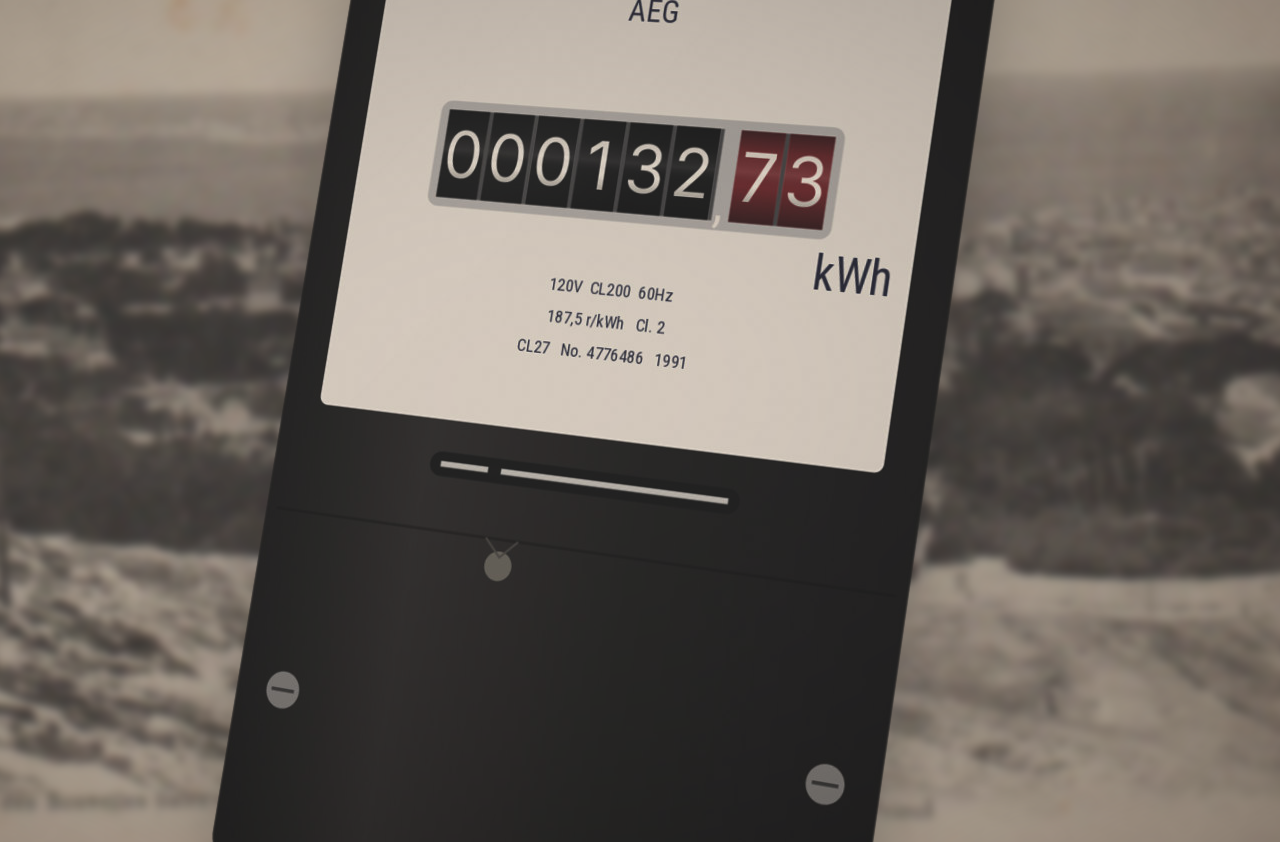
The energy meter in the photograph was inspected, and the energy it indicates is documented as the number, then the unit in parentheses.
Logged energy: 132.73 (kWh)
